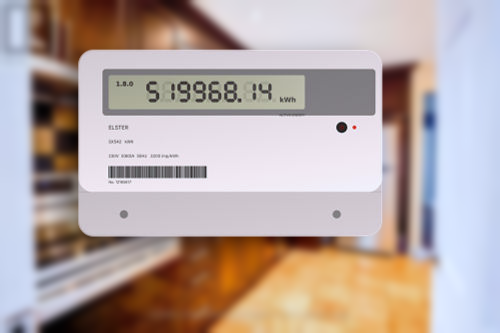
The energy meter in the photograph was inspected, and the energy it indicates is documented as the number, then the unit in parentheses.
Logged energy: 519968.14 (kWh)
